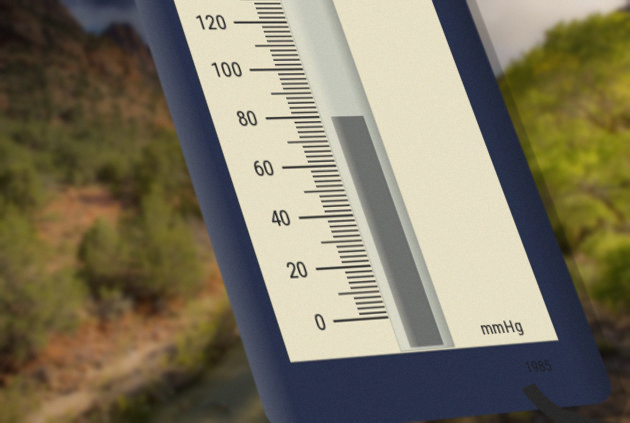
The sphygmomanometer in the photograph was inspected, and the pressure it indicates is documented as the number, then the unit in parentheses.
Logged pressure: 80 (mmHg)
